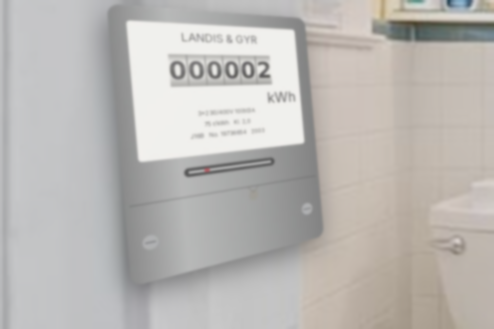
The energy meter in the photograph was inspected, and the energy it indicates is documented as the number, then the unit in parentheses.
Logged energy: 2 (kWh)
